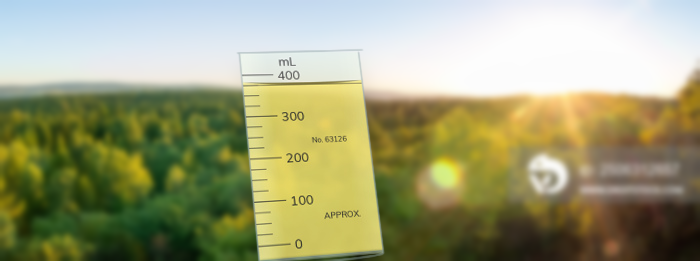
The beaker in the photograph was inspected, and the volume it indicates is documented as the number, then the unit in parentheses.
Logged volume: 375 (mL)
